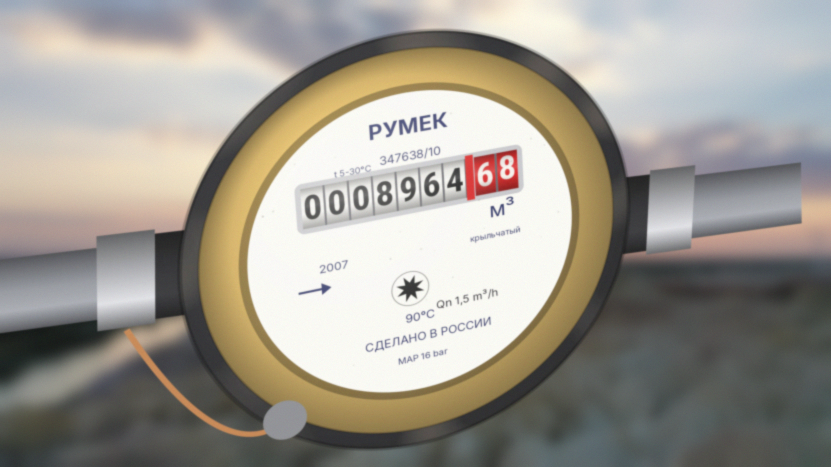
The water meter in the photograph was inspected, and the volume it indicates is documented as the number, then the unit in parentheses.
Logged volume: 8964.68 (m³)
